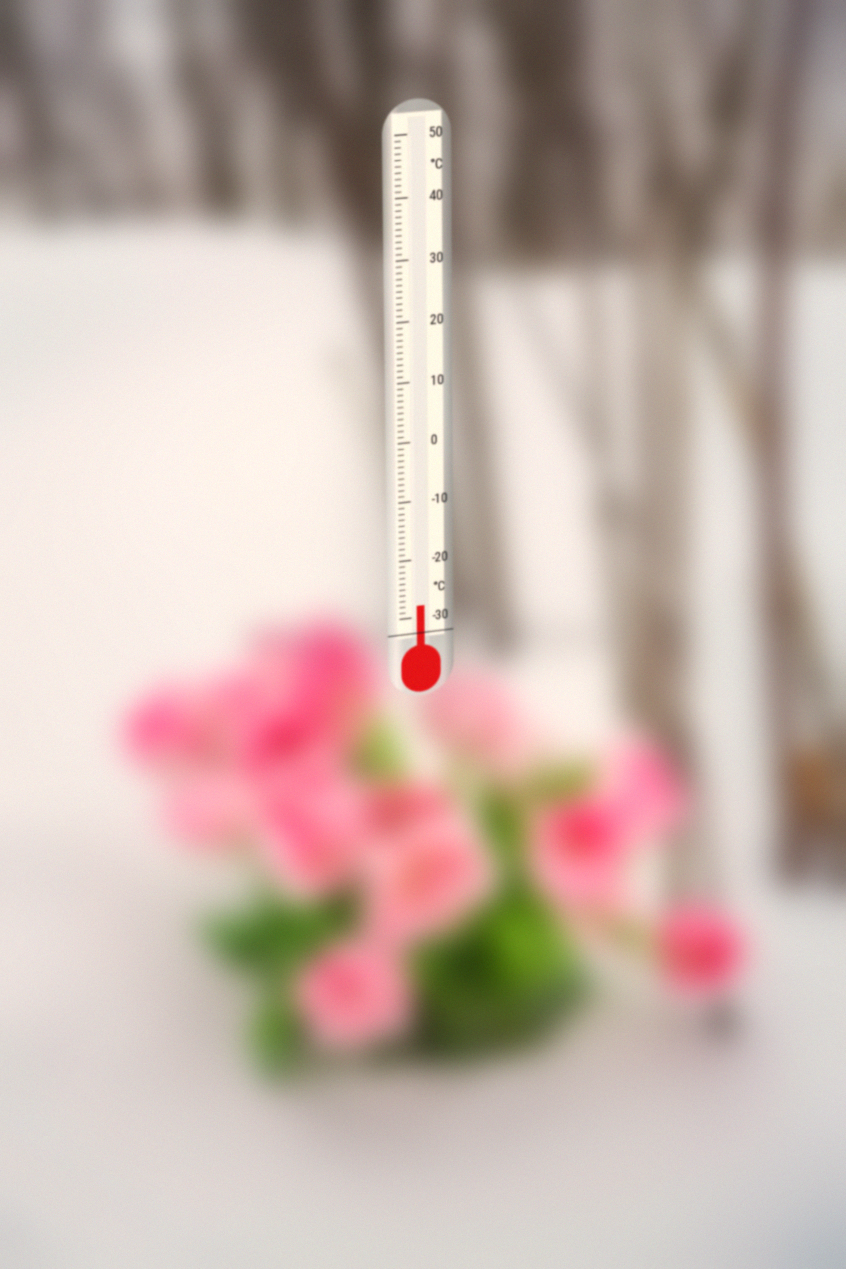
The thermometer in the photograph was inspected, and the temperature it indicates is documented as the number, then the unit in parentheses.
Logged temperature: -28 (°C)
